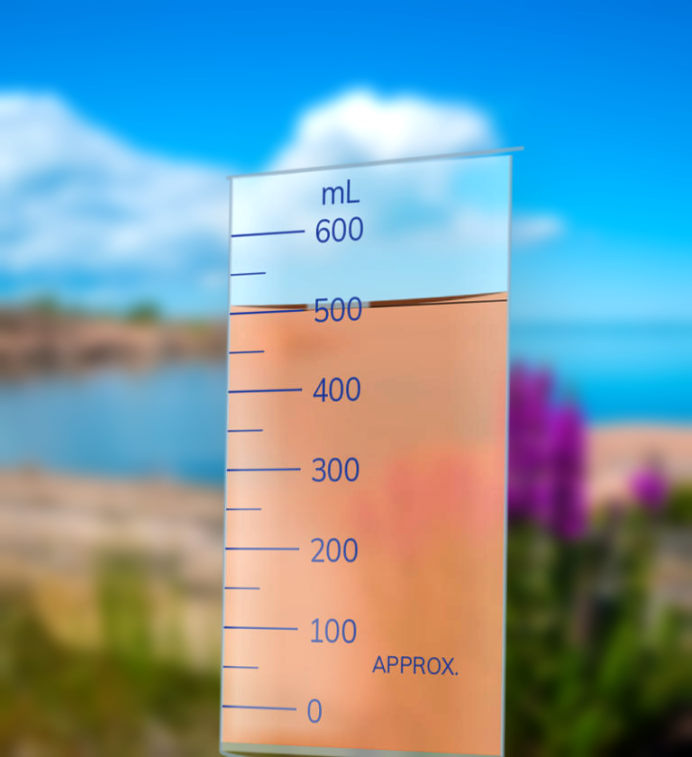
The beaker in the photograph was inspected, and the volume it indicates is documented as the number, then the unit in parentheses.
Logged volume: 500 (mL)
